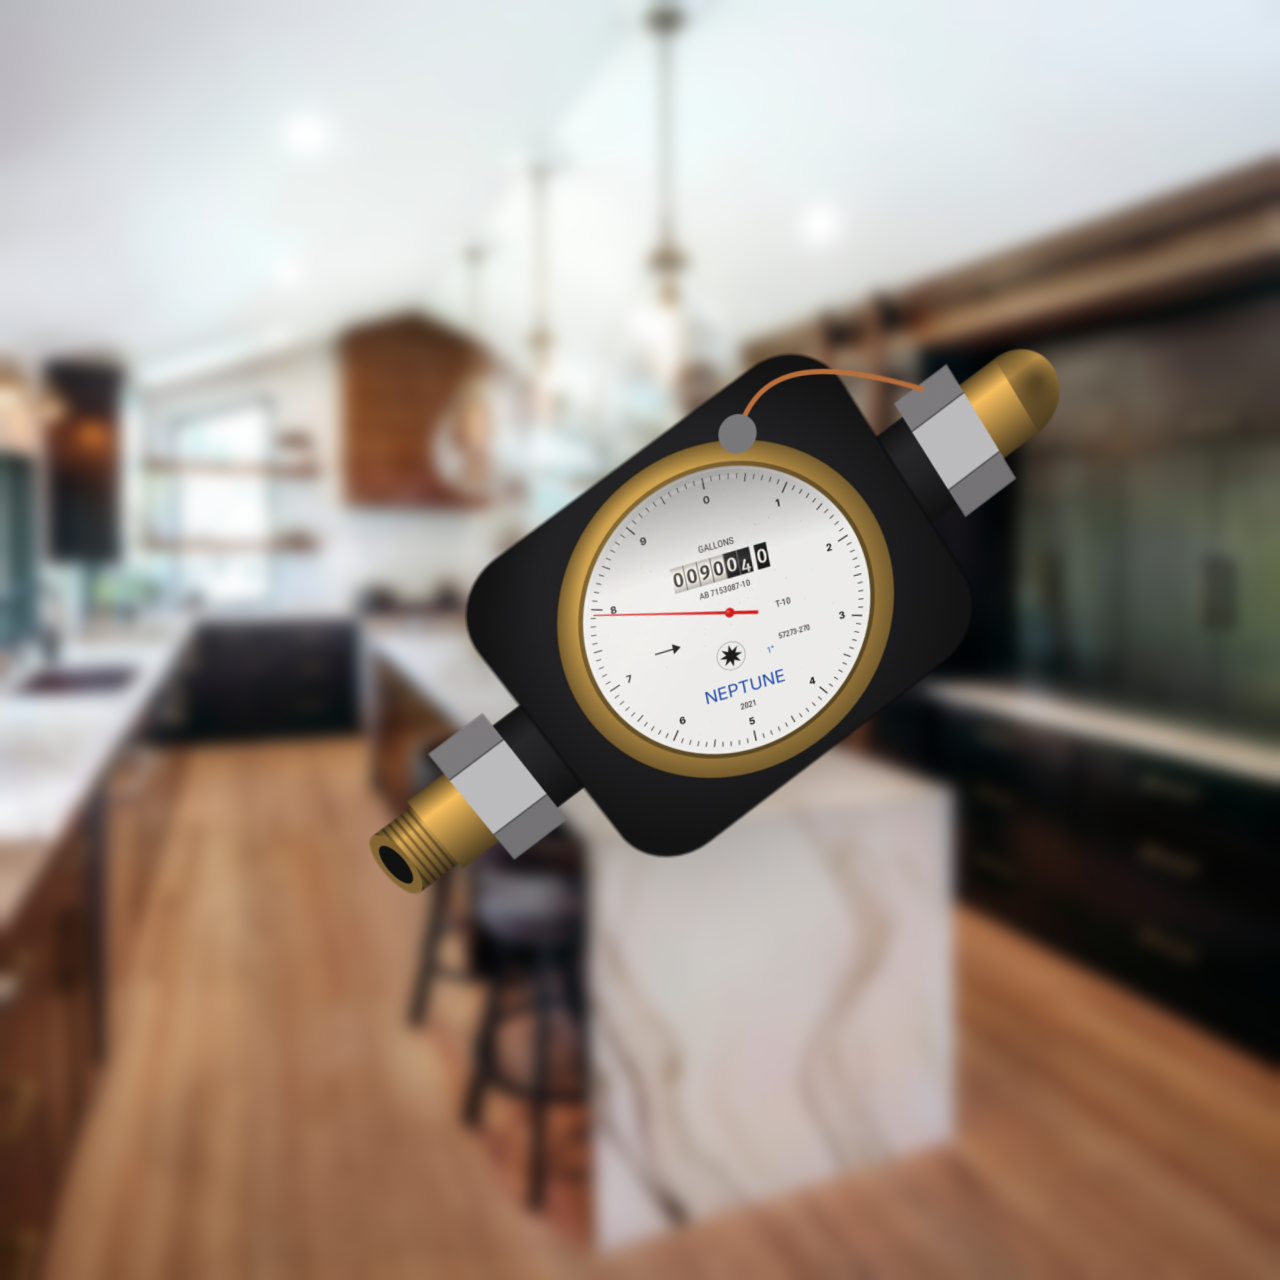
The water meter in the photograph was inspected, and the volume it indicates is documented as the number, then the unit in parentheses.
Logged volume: 90037.9 (gal)
